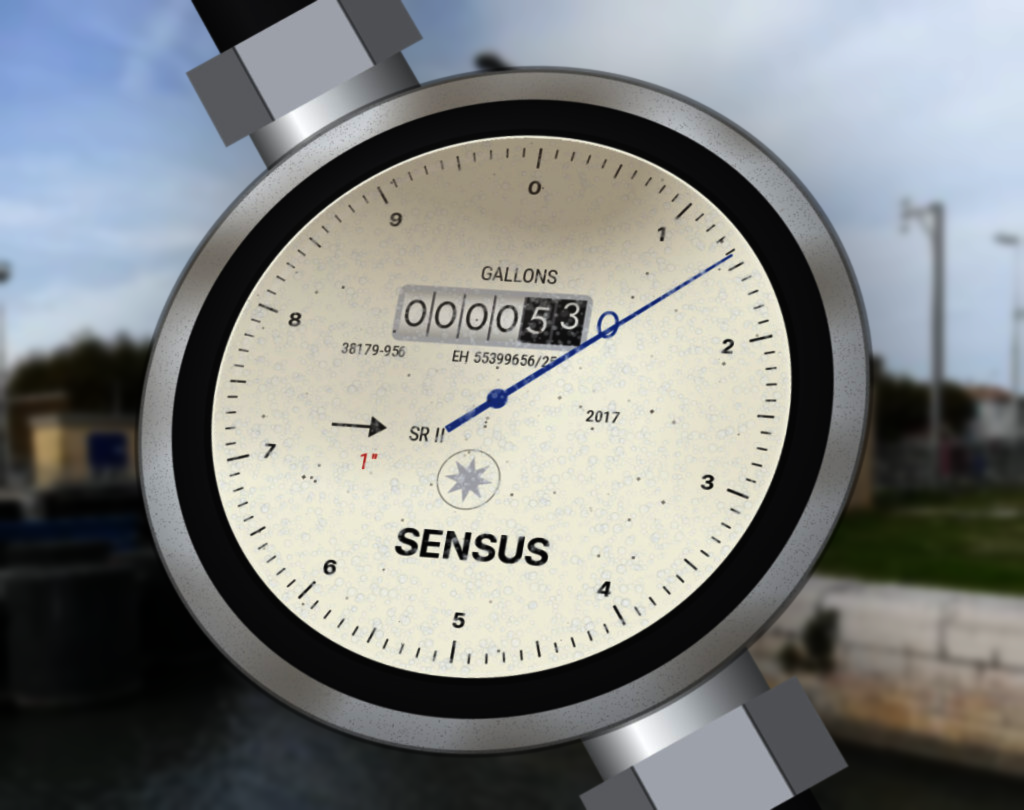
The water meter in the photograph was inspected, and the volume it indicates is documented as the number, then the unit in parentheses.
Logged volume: 531.4 (gal)
